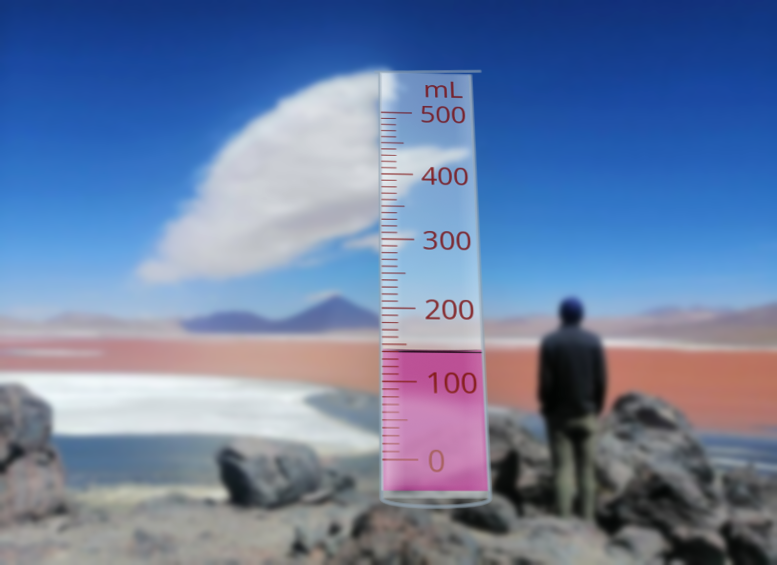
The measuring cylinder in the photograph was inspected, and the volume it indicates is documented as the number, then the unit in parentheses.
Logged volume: 140 (mL)
